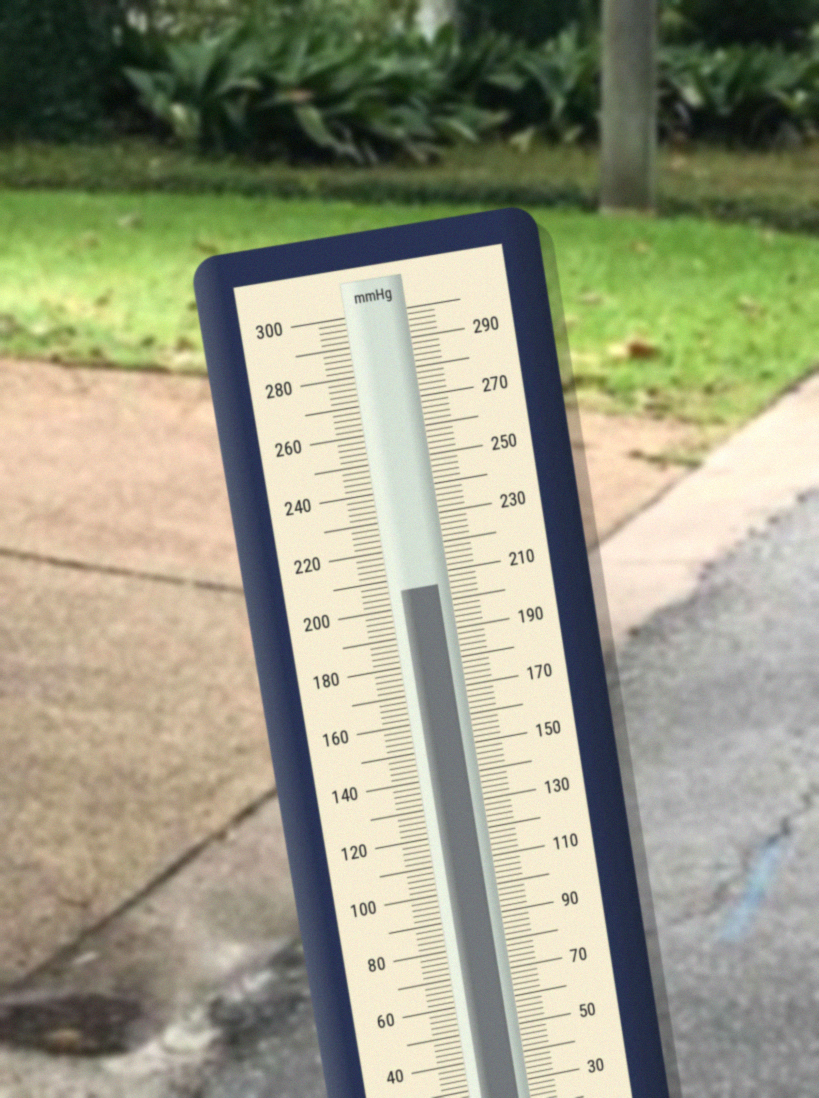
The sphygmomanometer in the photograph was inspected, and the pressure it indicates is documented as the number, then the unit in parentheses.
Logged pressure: 206 (mmHg)
